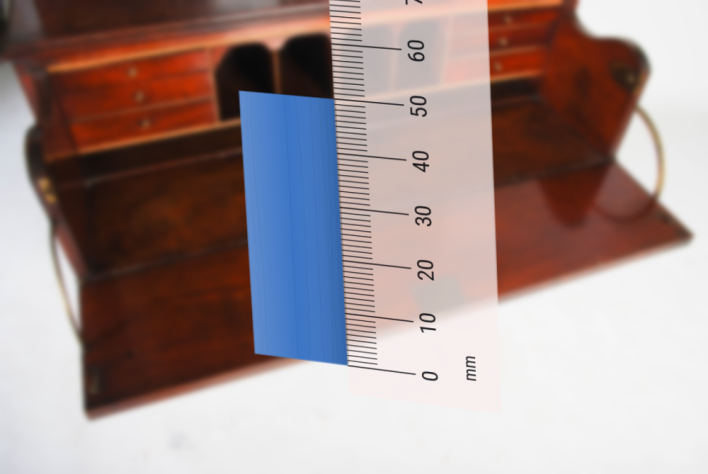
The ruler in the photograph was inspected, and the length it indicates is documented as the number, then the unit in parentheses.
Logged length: 50 (mm)
